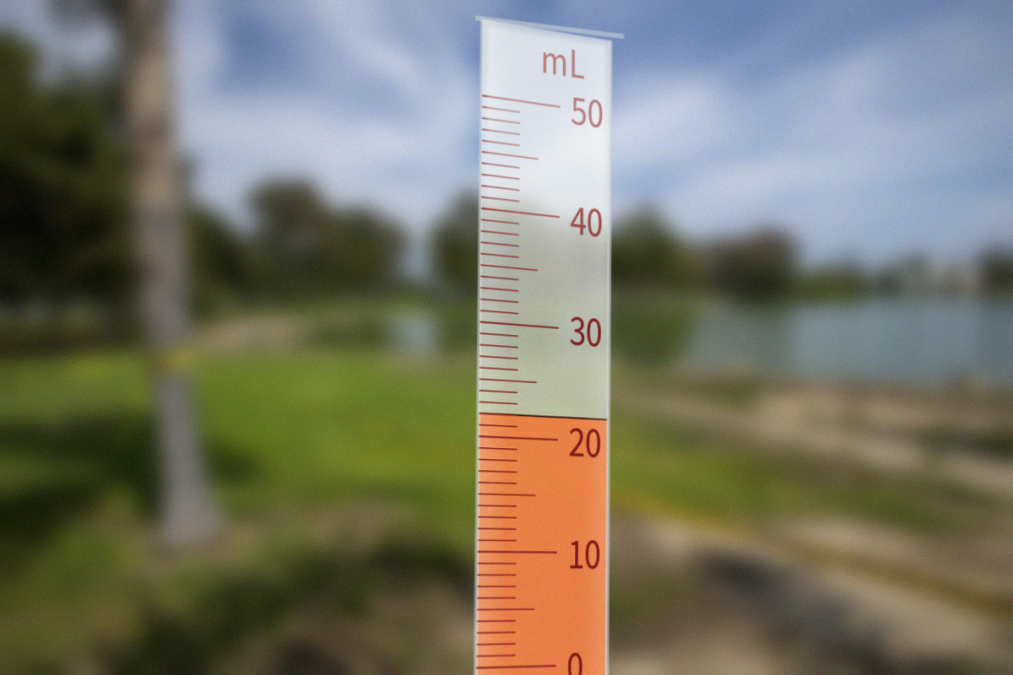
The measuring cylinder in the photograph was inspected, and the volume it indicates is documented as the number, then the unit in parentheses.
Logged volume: 22 (mL)
